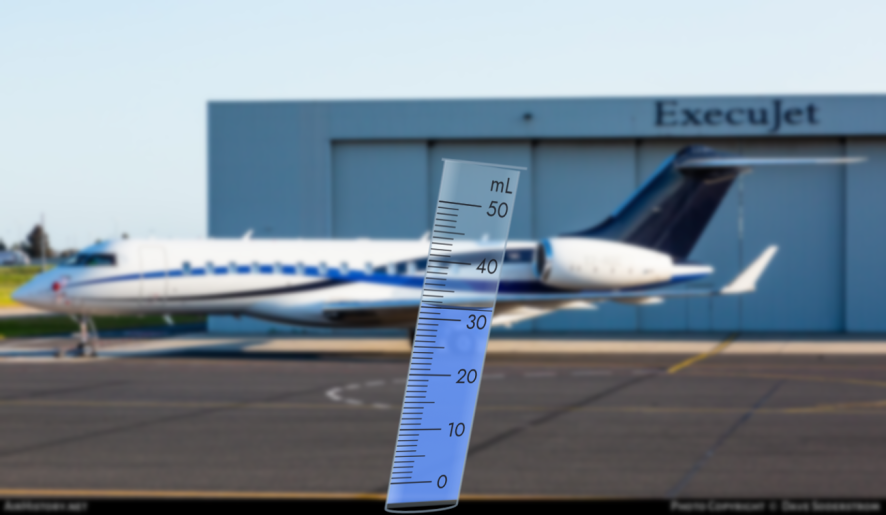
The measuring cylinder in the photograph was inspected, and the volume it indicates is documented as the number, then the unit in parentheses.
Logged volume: 32 (mL)
